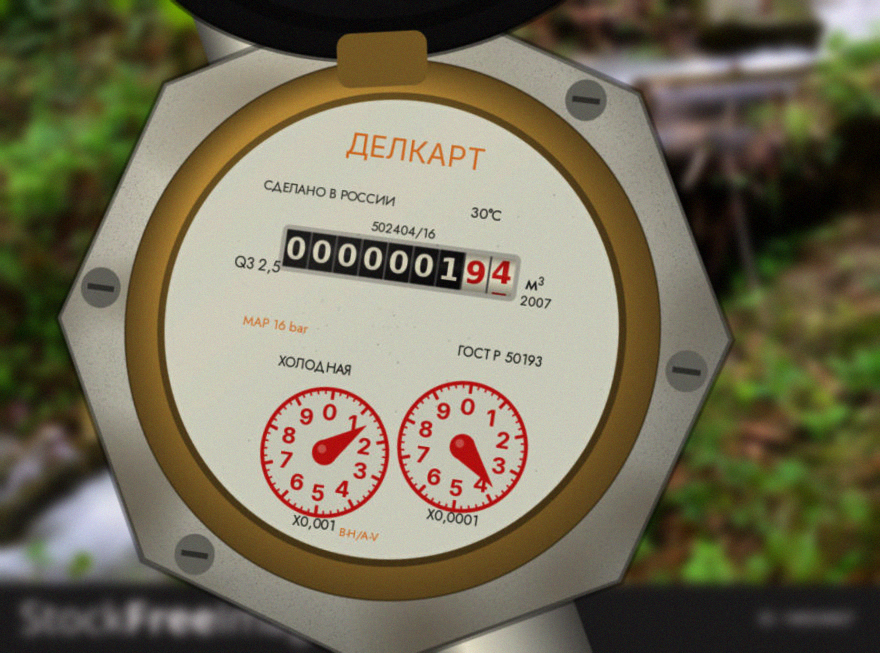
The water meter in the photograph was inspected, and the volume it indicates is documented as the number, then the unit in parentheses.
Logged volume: 1.9413 (m³)
